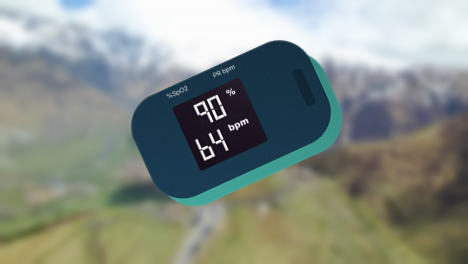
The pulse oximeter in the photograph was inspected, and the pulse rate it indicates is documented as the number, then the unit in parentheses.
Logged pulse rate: 64 (bpm)
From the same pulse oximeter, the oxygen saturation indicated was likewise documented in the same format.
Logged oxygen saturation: 90 (%)
